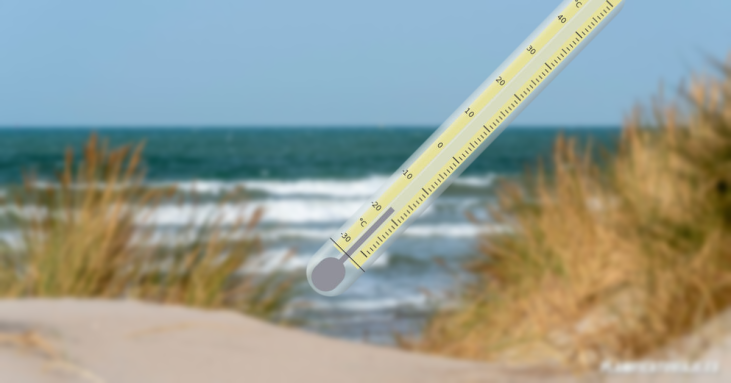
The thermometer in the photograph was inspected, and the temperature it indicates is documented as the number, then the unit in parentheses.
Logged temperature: -18 (°C)
